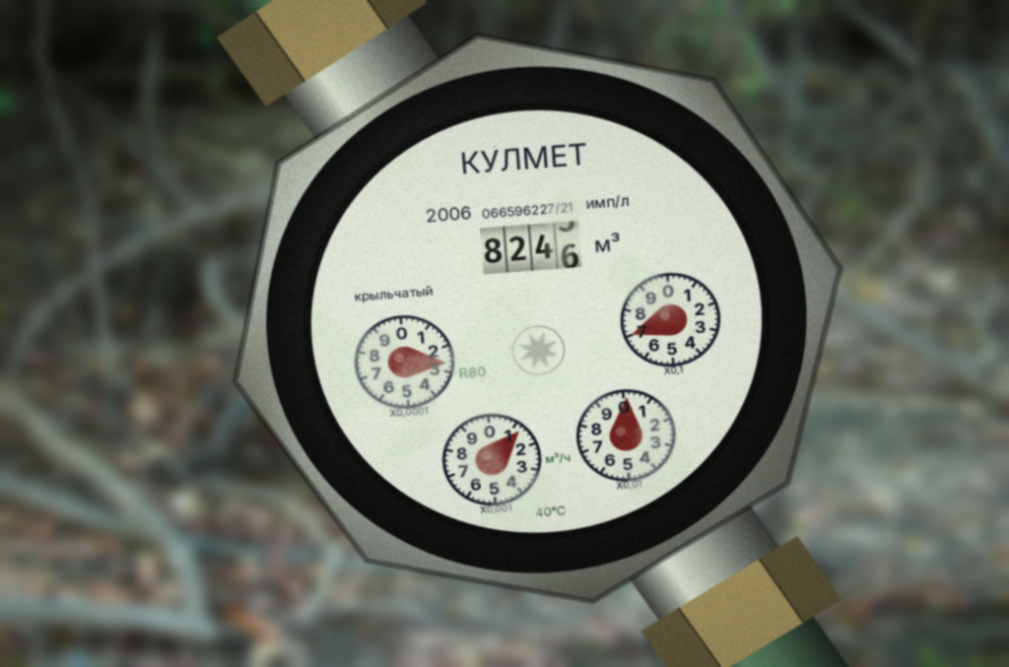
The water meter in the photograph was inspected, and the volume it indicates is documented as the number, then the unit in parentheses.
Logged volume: 8245.7012 (m³)
